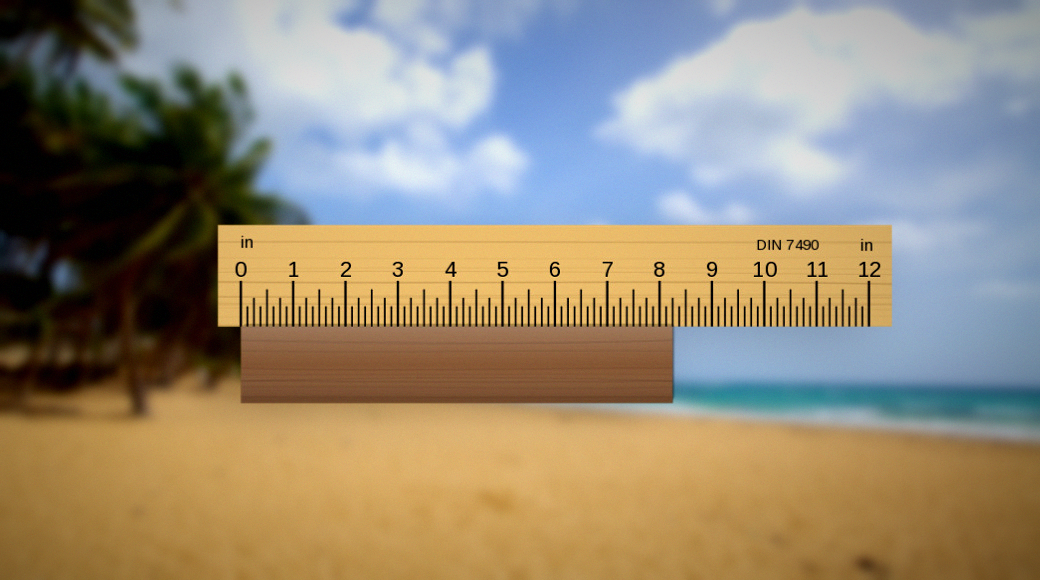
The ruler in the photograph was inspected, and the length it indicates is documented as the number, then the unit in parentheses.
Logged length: 8.25 (in)
